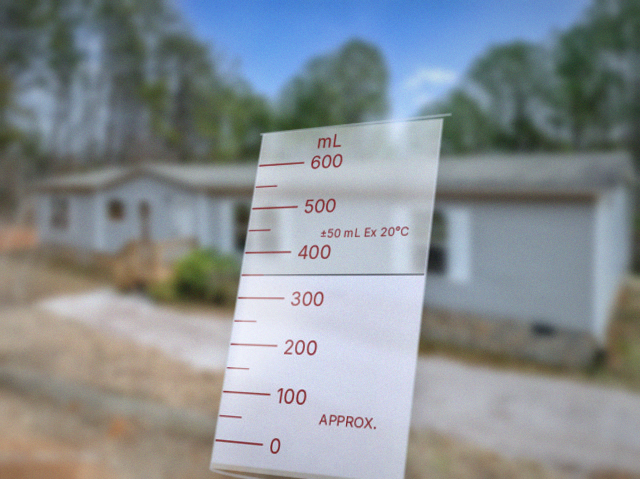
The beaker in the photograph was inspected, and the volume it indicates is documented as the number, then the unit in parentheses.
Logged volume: 350 (mL)
